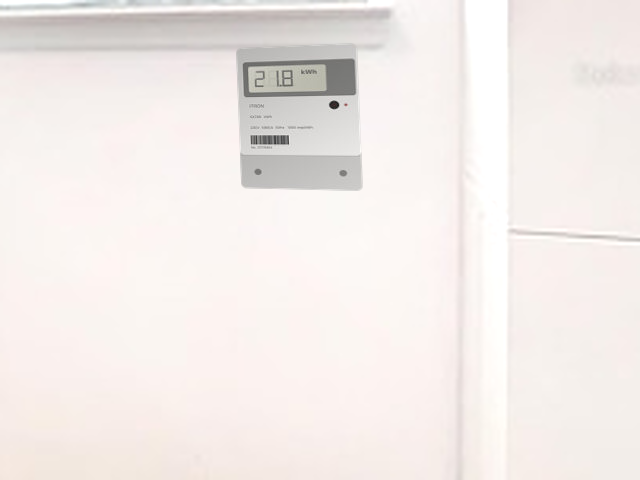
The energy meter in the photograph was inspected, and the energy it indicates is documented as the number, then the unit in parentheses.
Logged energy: 21.8 (kWh)
